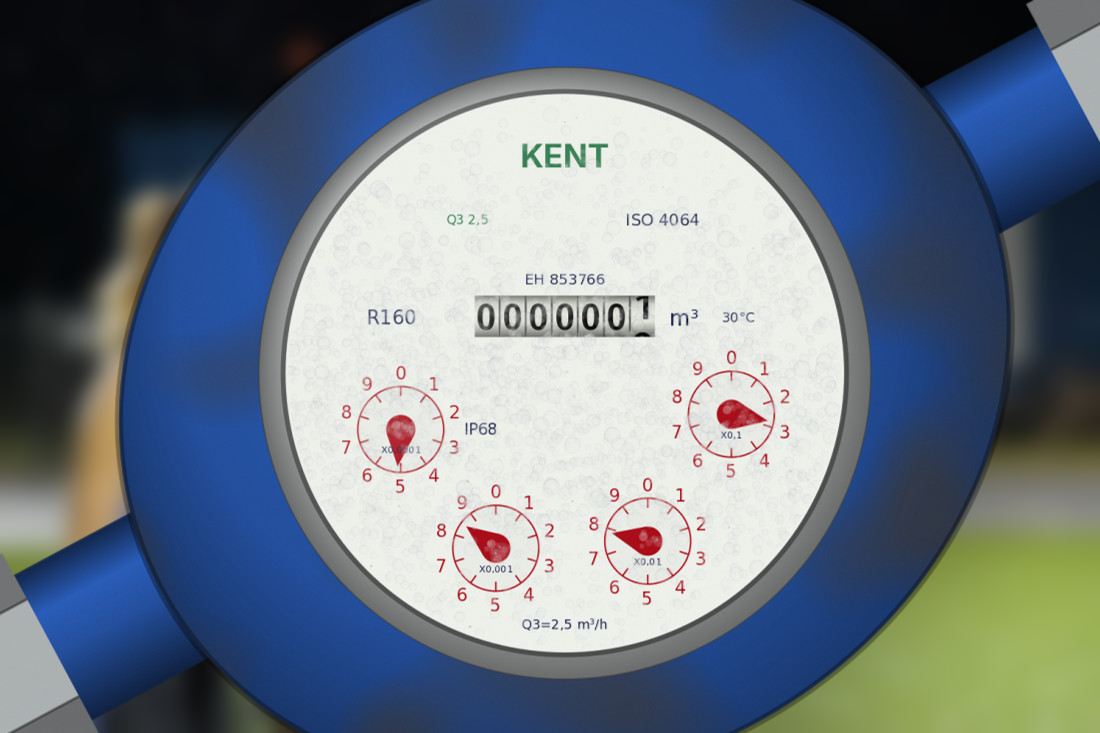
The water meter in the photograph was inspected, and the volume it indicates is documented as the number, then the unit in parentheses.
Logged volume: 1.2785 (m³)
